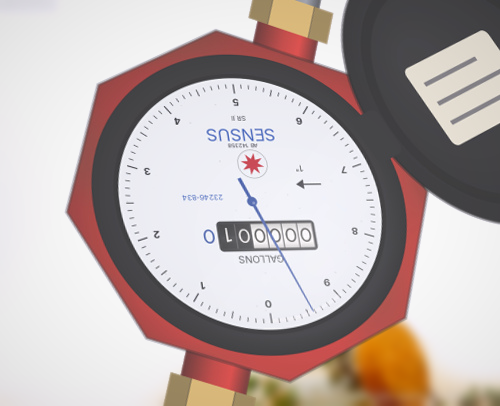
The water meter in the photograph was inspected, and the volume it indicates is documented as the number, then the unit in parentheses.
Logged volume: 9.4 (gal)
